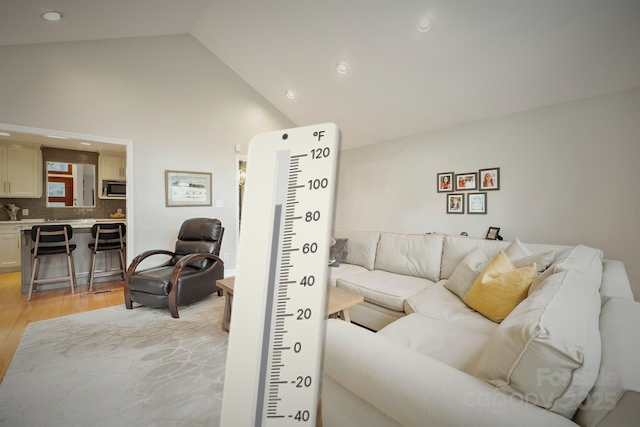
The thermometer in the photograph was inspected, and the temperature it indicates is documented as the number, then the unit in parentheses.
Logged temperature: 90 (°F)
